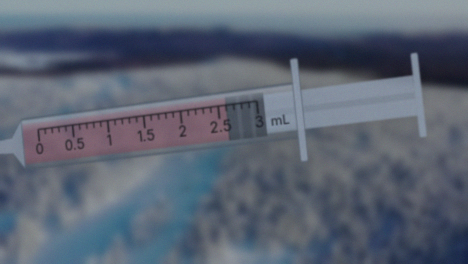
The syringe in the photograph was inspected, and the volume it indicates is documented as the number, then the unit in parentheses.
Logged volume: 2.6 (mL)
